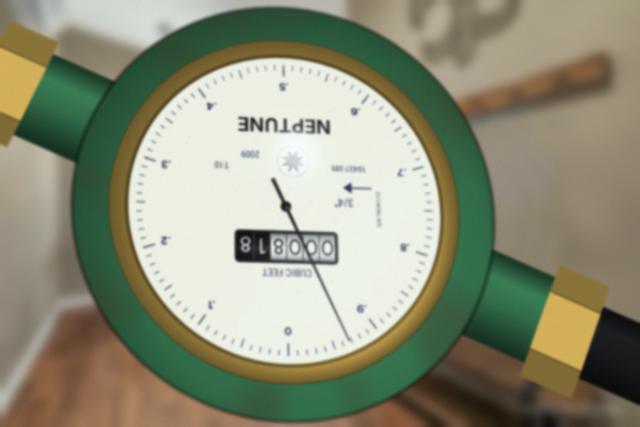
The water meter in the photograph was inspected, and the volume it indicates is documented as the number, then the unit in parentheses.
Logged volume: 817.93 (ft³)
